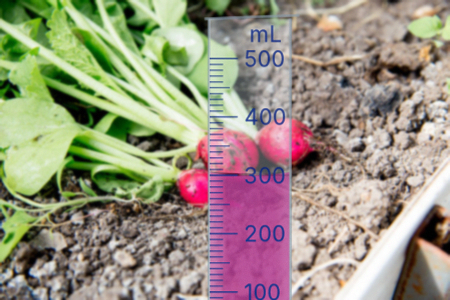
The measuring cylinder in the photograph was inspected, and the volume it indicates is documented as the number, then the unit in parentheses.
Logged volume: 300 (mL)
